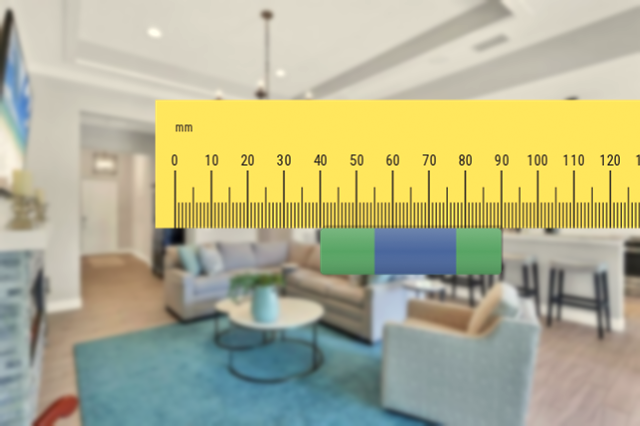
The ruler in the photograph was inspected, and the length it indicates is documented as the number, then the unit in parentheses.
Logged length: 50 (mm)
